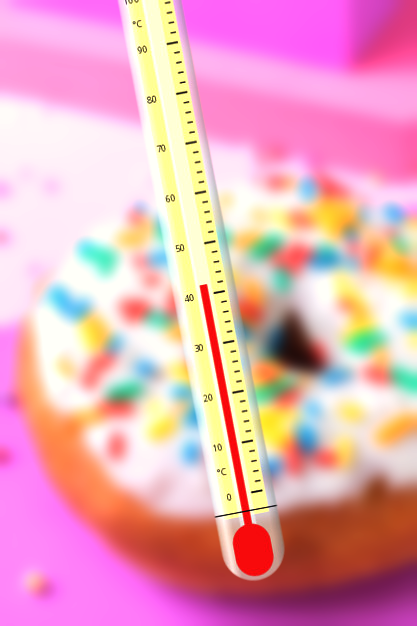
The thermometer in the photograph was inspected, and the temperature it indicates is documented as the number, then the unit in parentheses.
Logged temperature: 42 (°C)
